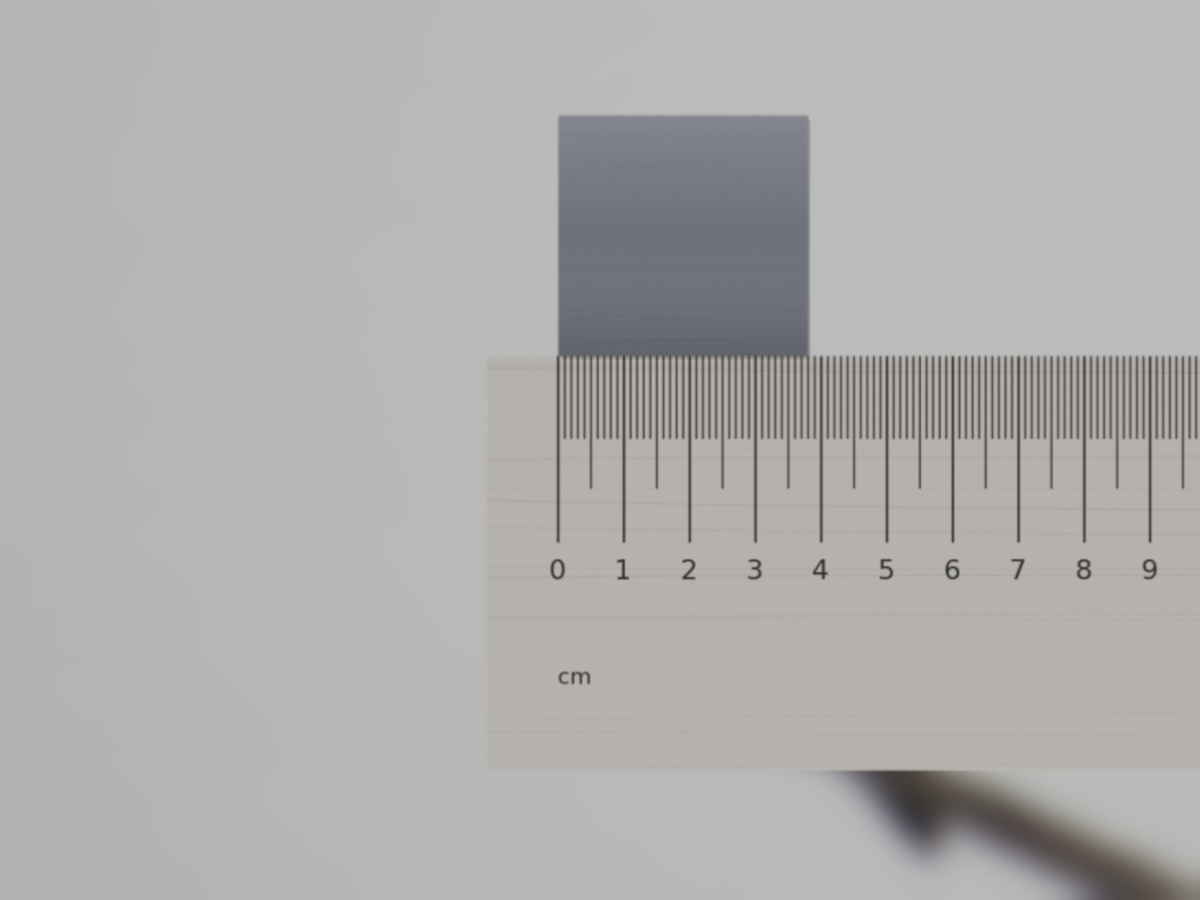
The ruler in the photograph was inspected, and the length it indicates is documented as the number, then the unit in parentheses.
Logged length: 3.8 (cm)
